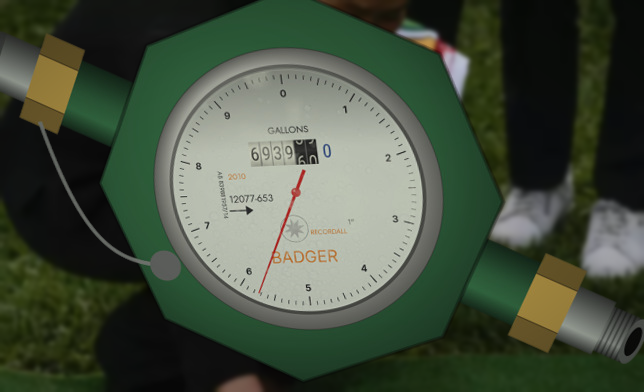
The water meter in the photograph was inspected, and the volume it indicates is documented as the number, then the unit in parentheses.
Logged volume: 6939595.7 (gal)
